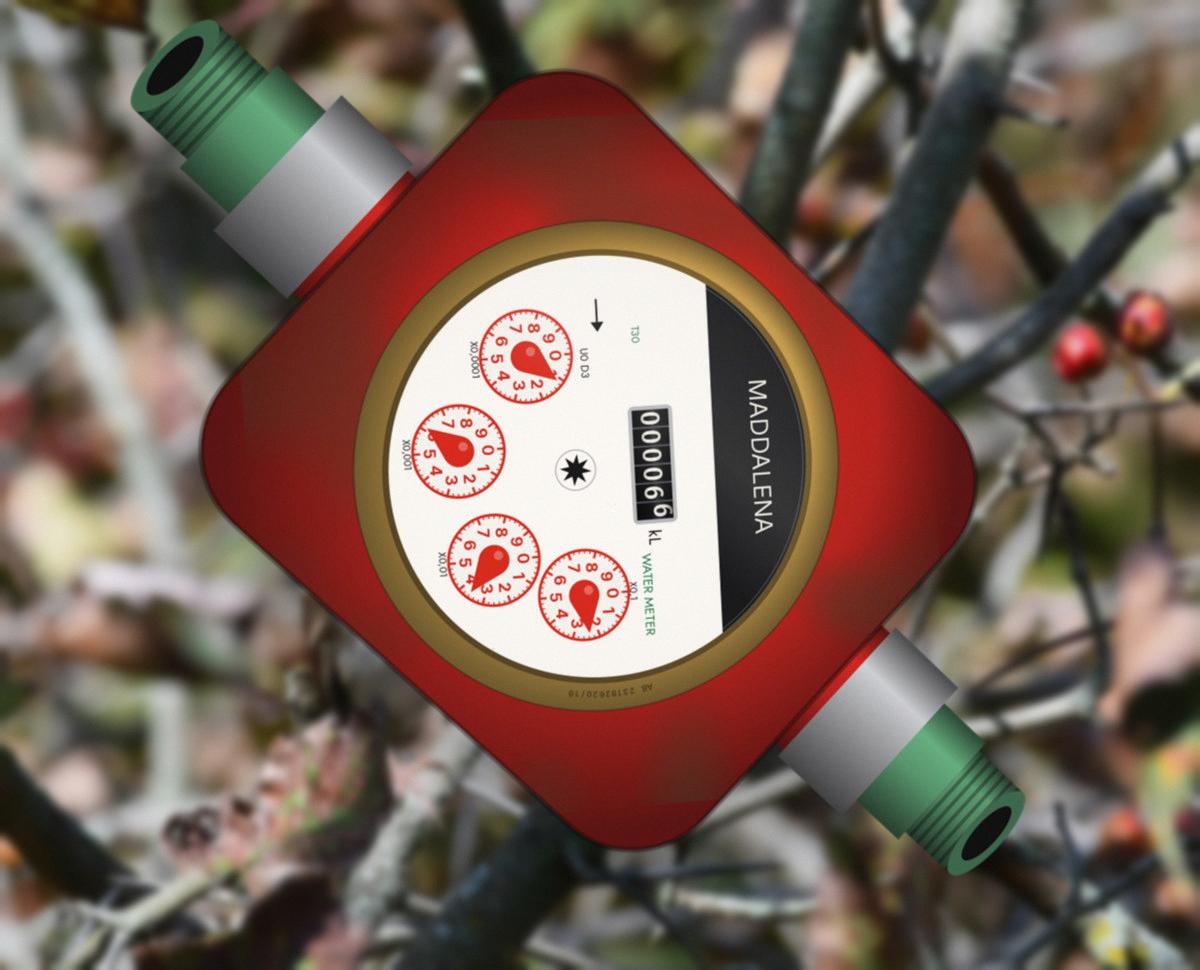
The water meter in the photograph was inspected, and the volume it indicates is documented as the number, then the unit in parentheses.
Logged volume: 66.2361 (kL)
